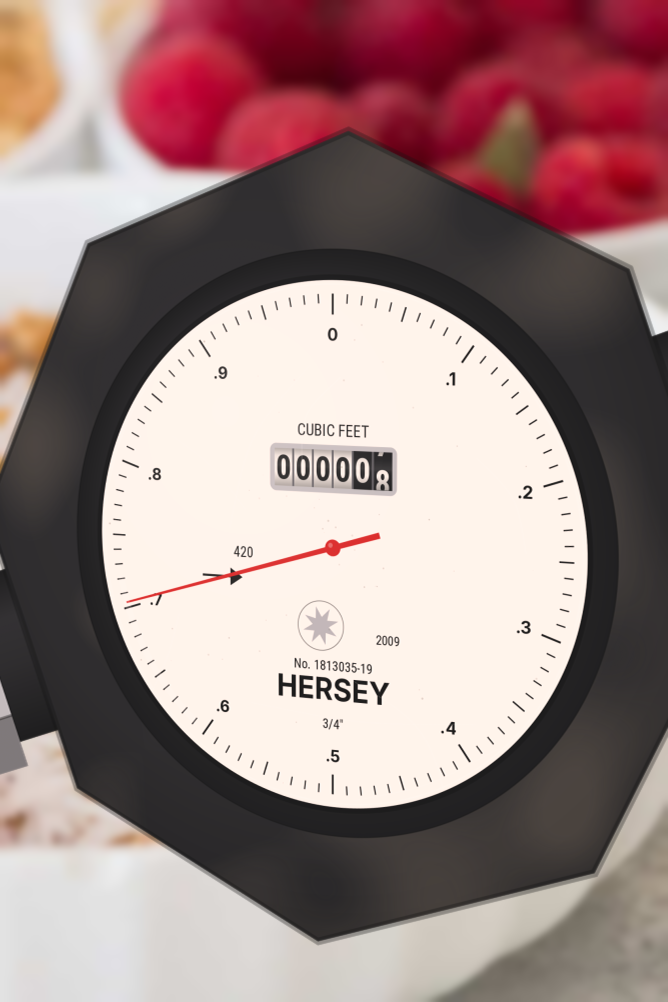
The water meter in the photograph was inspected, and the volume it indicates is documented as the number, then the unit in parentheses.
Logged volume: 7.70 (ft³)
